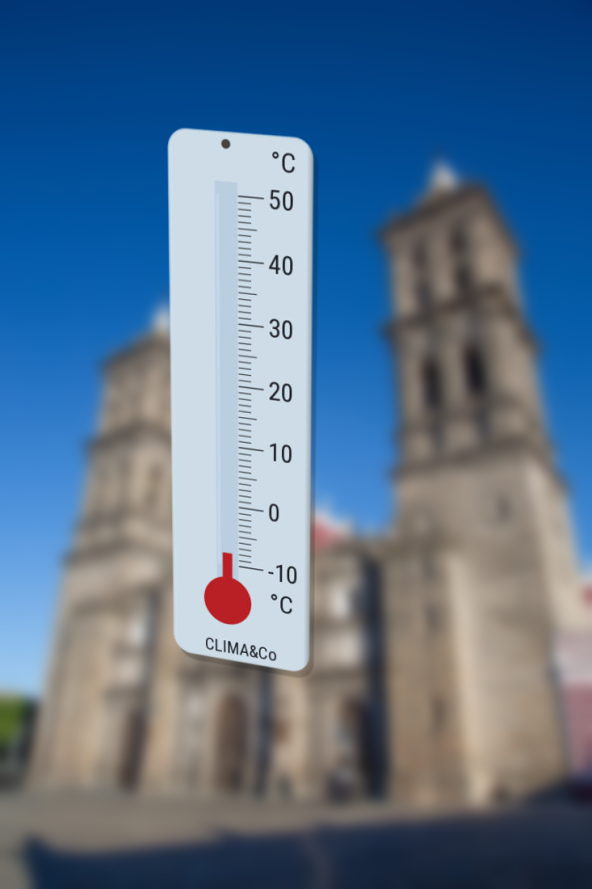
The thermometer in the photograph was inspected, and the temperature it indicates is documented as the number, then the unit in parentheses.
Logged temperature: -8 (°C)
